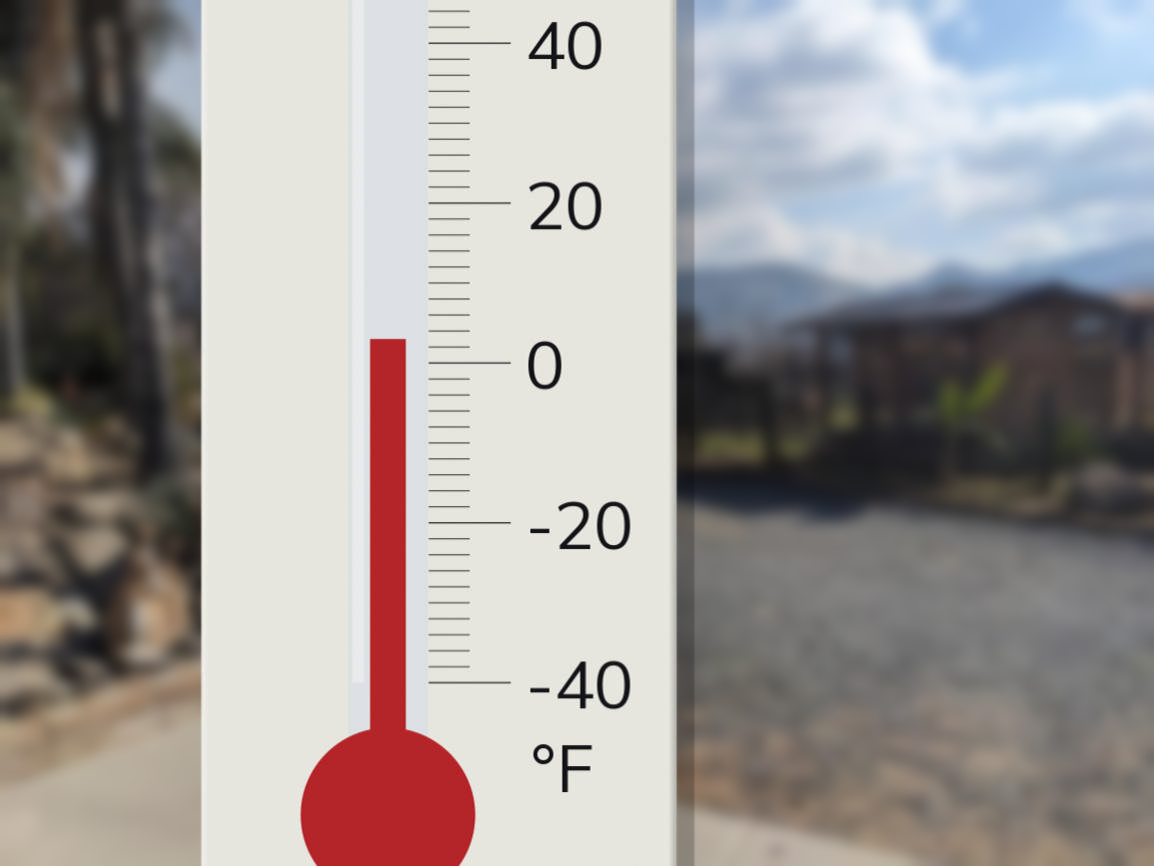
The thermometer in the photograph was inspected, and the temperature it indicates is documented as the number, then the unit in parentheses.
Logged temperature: 3 (°F)
